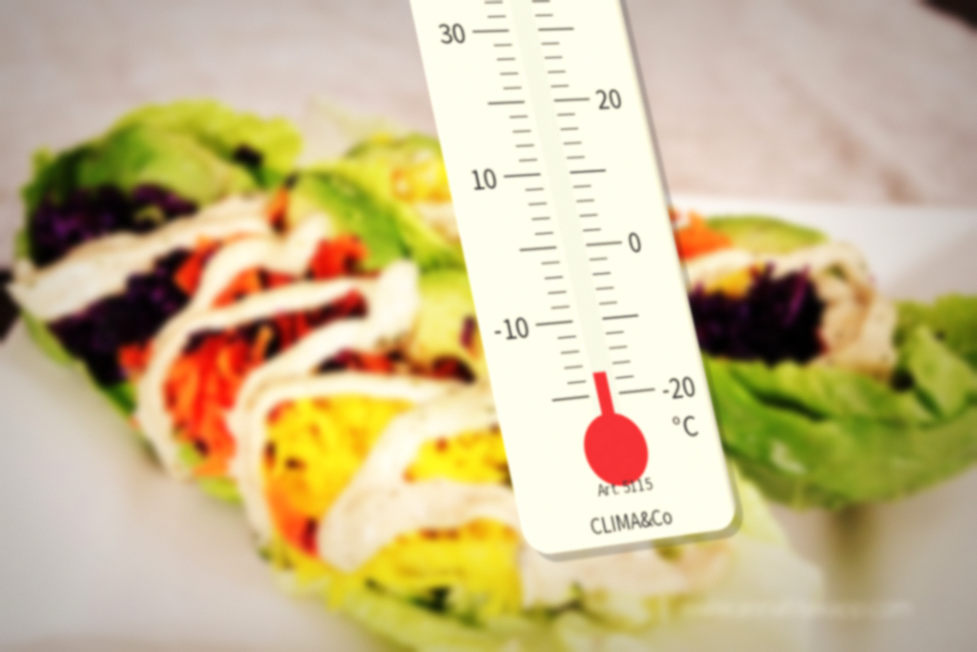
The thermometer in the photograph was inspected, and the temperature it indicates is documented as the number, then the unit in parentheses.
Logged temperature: -17 (°C)
